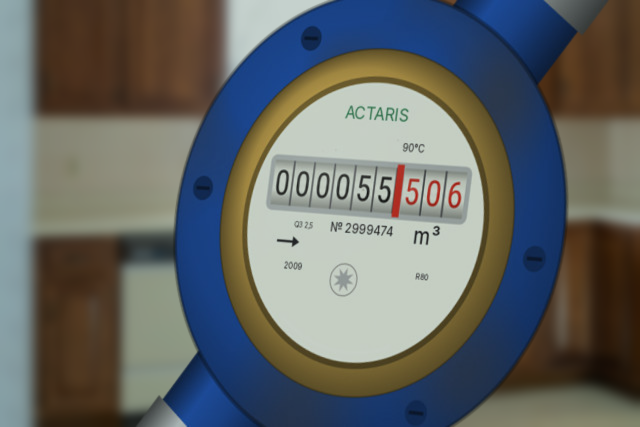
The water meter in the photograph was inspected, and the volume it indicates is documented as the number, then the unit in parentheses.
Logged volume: 55.506 (m³)
